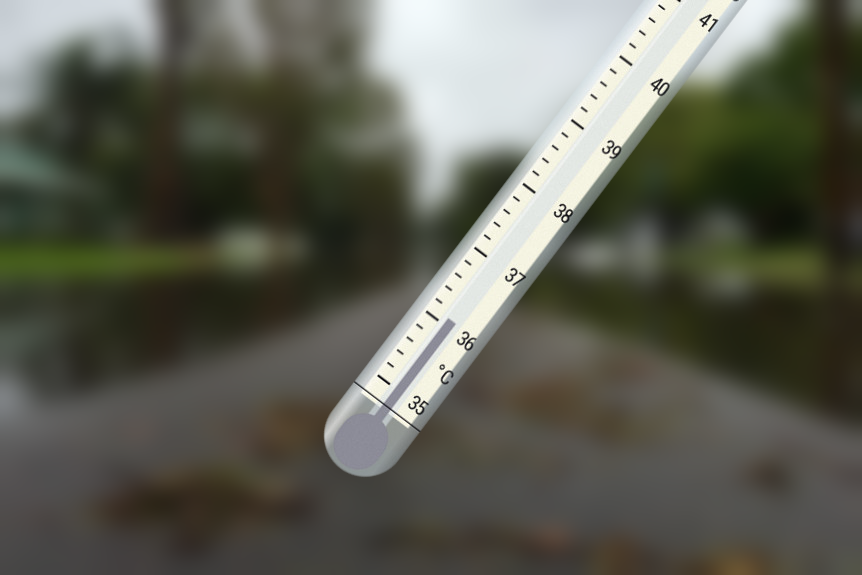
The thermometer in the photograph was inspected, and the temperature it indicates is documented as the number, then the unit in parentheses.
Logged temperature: 36.1 (°C)
